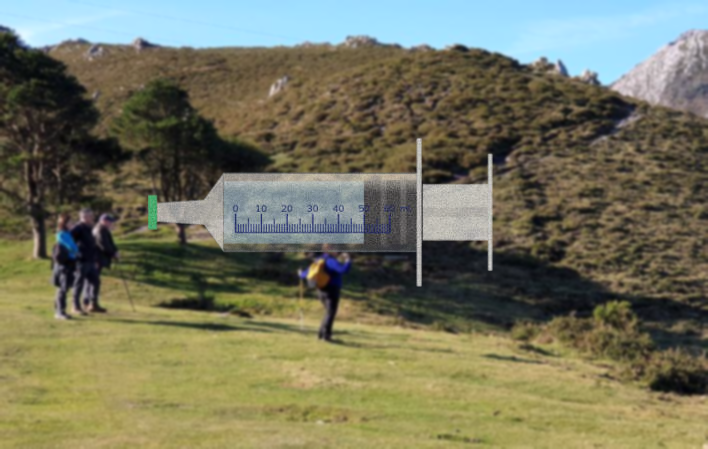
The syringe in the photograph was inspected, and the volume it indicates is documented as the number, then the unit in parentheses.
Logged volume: 50 (mL)
